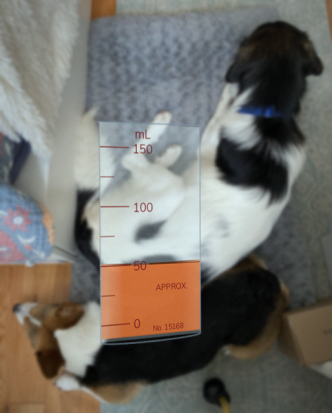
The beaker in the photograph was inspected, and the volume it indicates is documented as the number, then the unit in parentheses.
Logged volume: 50 (mL)
